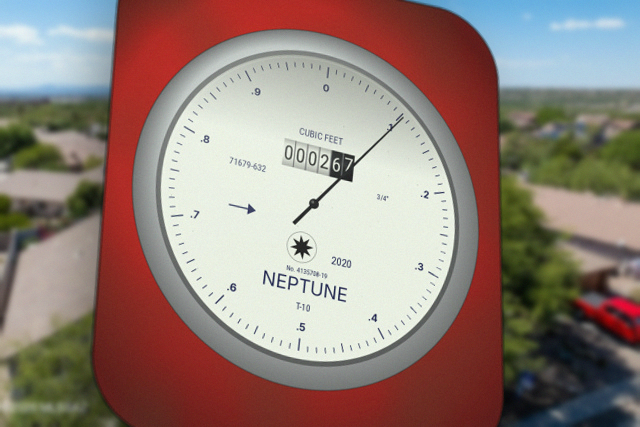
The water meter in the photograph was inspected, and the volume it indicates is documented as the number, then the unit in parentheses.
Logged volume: 267.10 (ft³)
